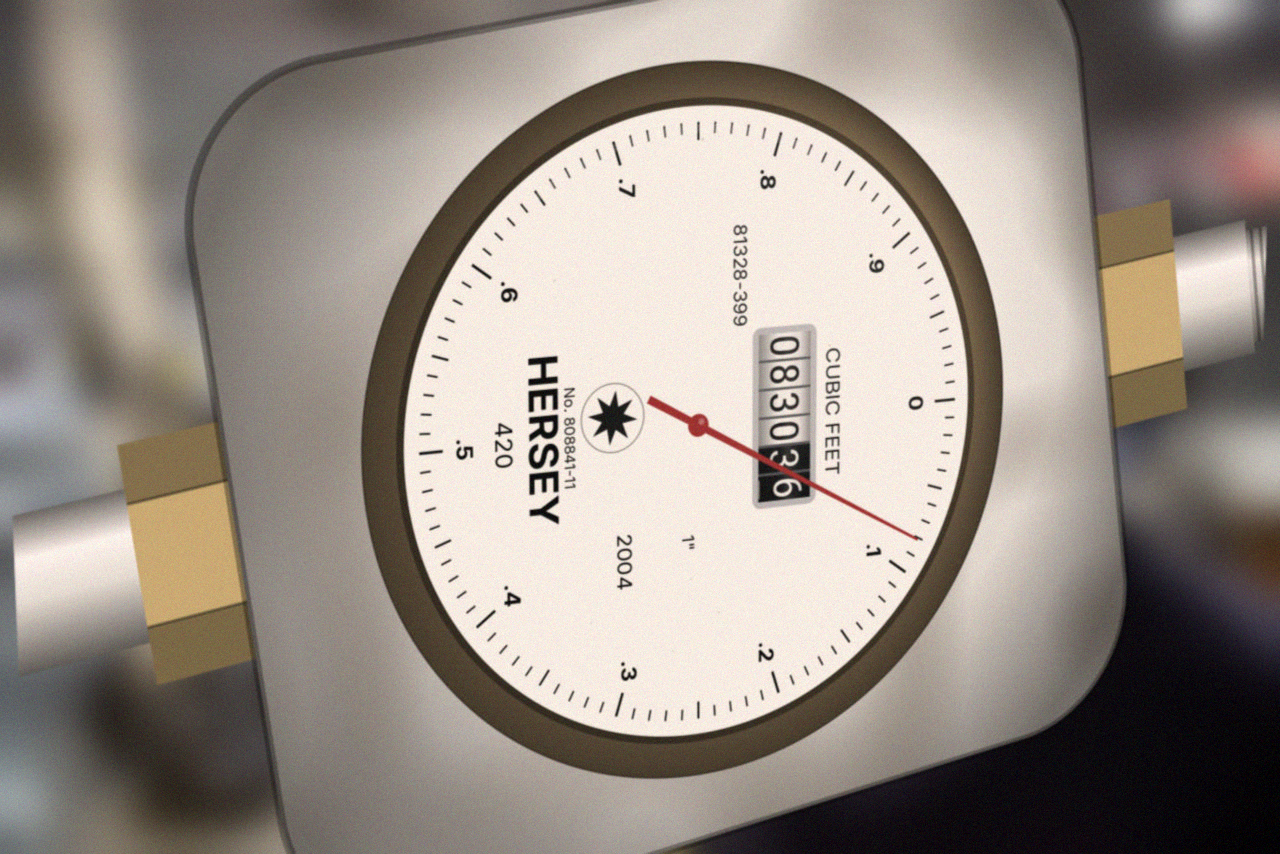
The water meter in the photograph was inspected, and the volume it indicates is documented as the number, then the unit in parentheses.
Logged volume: 83036.08 (ft³)
